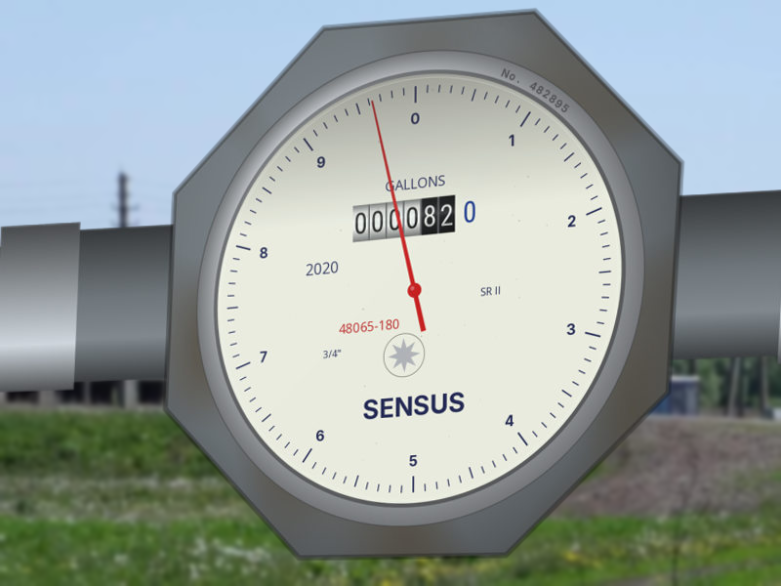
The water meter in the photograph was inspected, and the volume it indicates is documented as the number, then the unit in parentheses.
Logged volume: 819.6 (gal)
